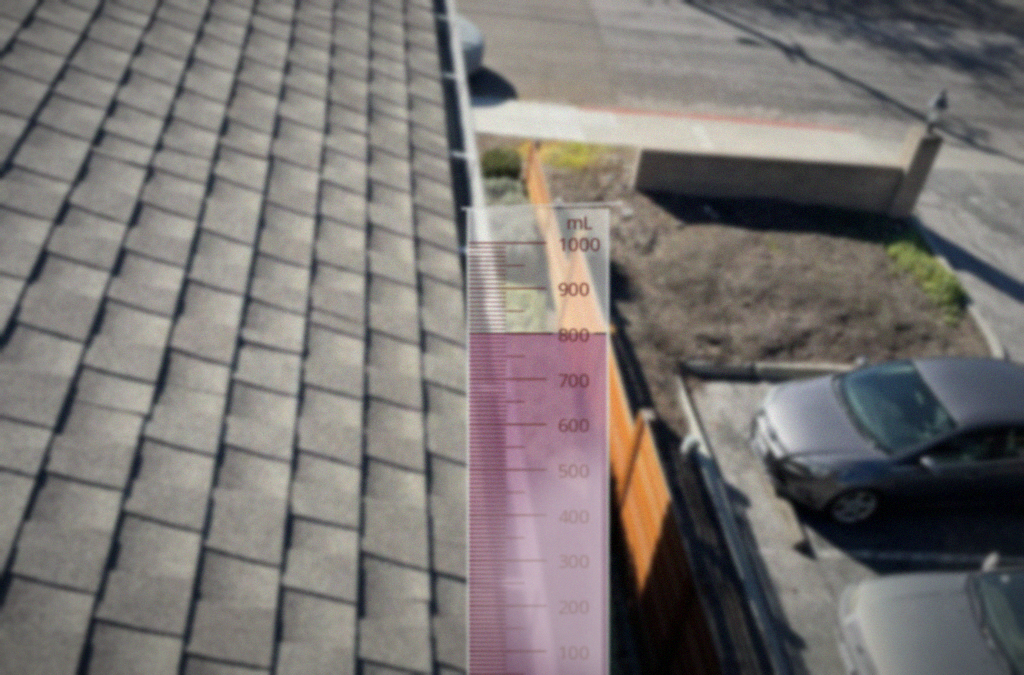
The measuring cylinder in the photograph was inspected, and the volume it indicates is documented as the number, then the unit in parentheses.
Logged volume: 800 (mL)
